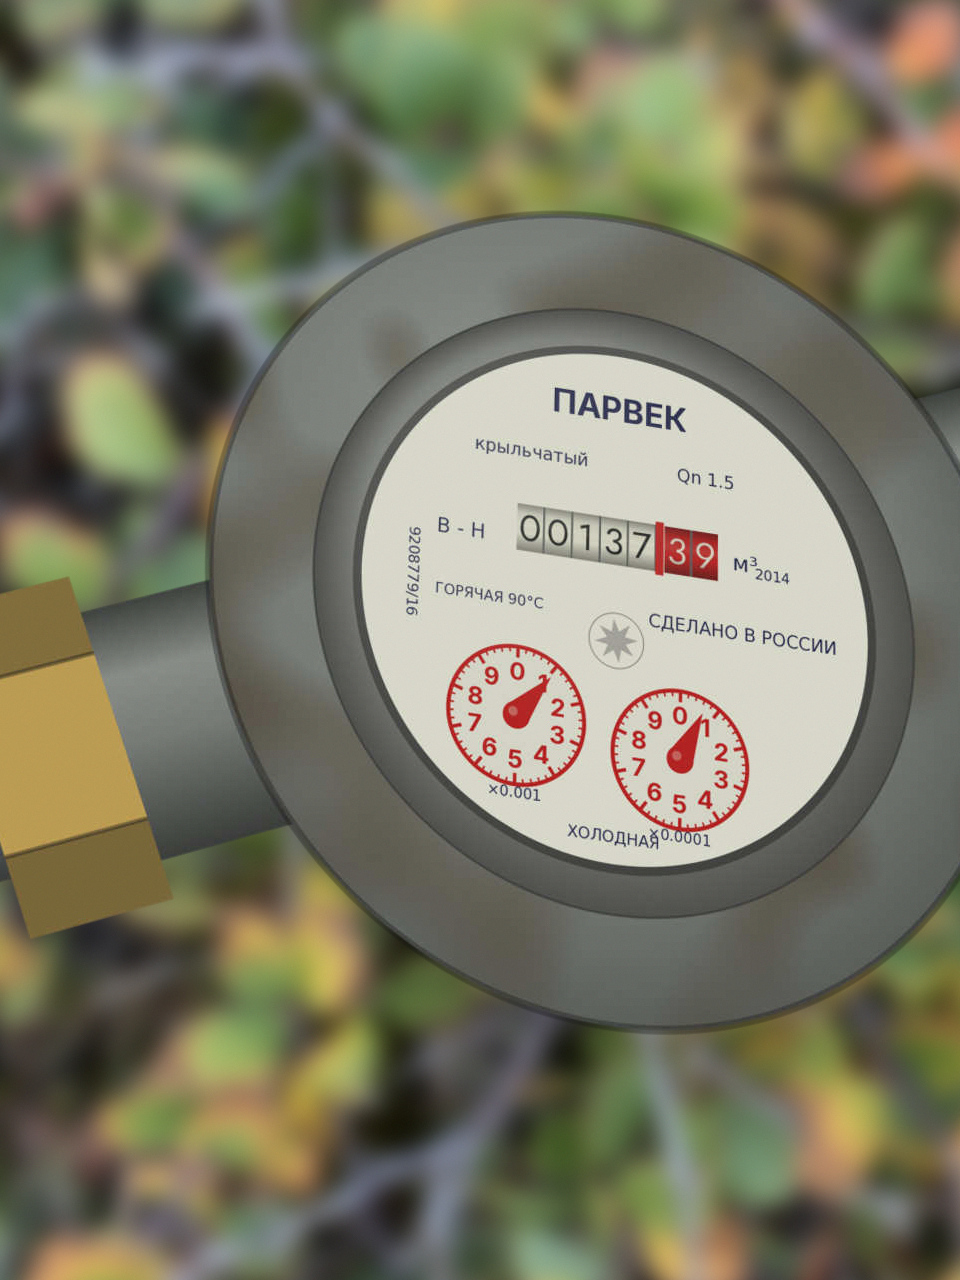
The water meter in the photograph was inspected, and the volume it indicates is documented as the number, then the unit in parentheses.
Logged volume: 137.3910 (m³)
